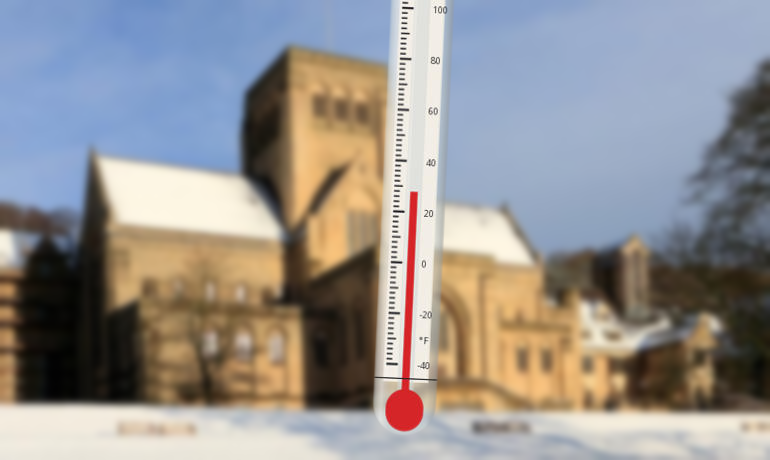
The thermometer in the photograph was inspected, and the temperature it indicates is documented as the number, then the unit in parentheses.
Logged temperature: 28 (°F)
